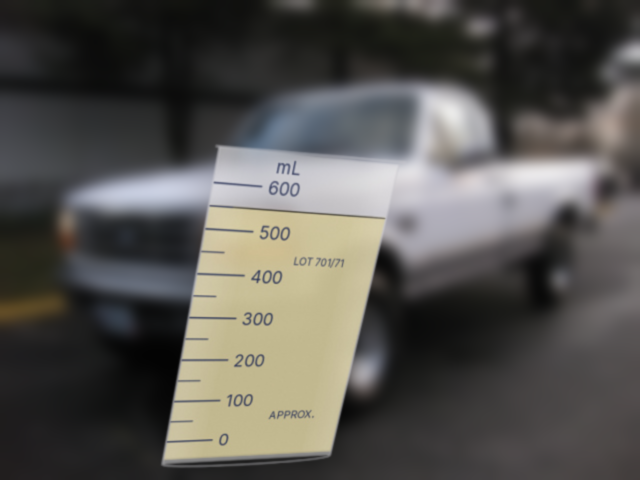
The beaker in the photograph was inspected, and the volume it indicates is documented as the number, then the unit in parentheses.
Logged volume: 550 (mL)
